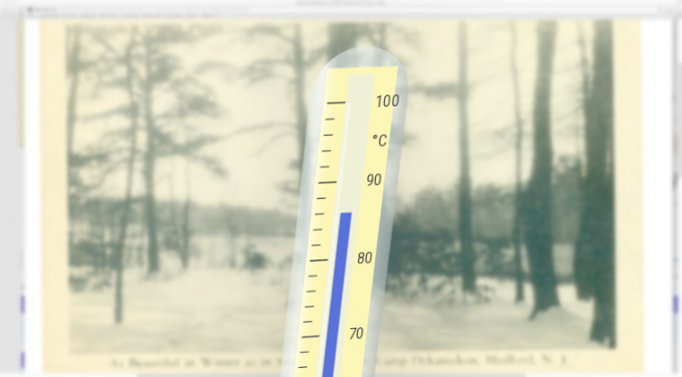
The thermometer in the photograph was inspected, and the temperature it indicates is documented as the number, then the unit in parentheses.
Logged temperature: 86 (°C)
